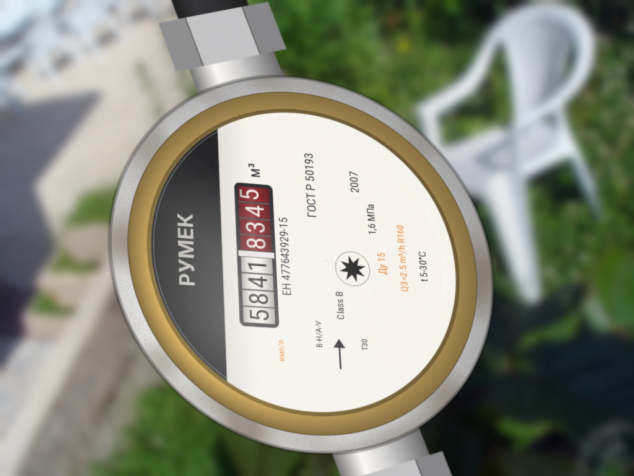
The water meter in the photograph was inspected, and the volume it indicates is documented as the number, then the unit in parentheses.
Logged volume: 5841.8345 (m³)
